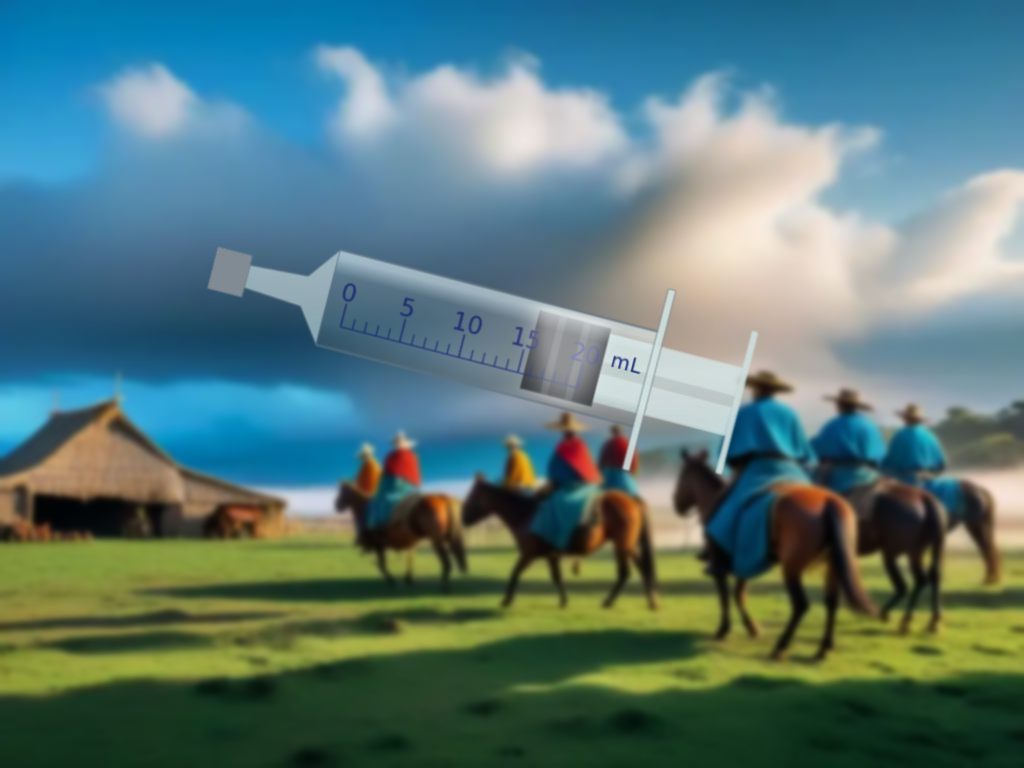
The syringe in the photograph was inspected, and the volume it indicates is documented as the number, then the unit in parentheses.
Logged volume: 15.5 (mL)
